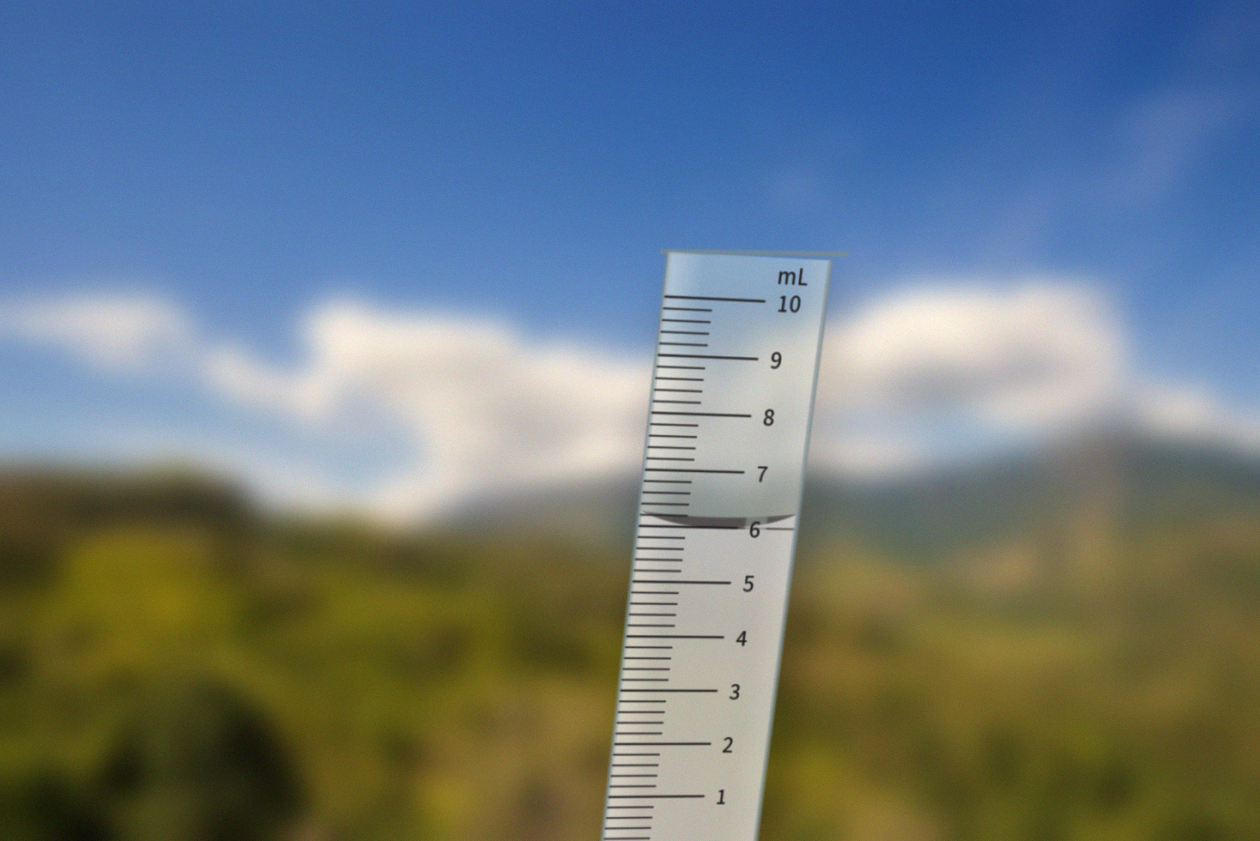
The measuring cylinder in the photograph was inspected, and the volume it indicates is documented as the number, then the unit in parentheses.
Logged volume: 6 (mL)
